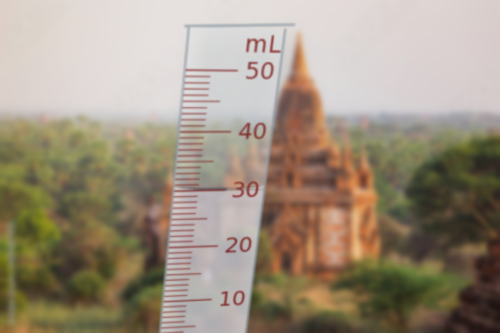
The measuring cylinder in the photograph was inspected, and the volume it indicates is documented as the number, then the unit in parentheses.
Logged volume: 30 (mL)
